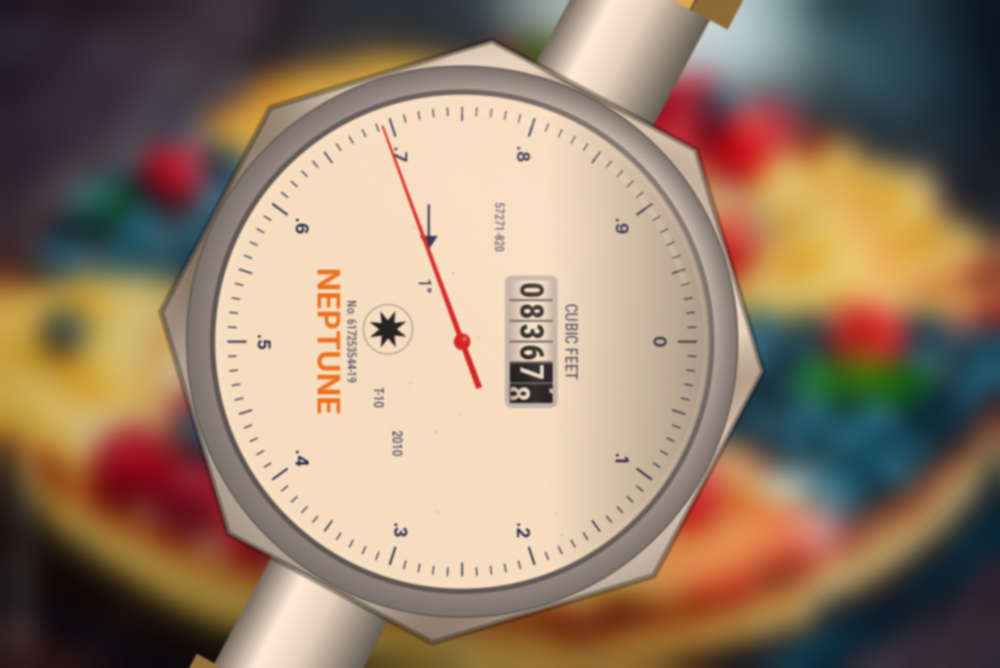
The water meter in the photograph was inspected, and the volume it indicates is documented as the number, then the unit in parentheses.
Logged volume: 83677.69 (ft³)
